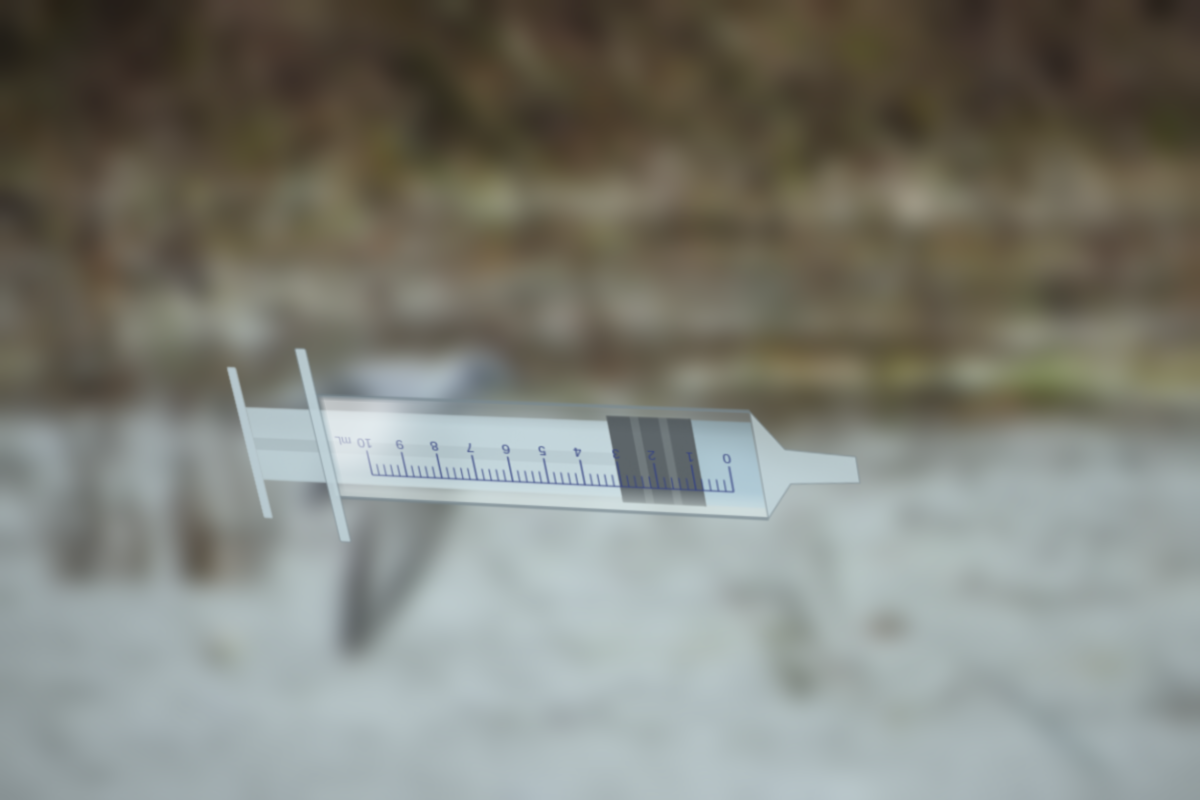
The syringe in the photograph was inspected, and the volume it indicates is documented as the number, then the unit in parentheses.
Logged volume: 0.8 (mL)
